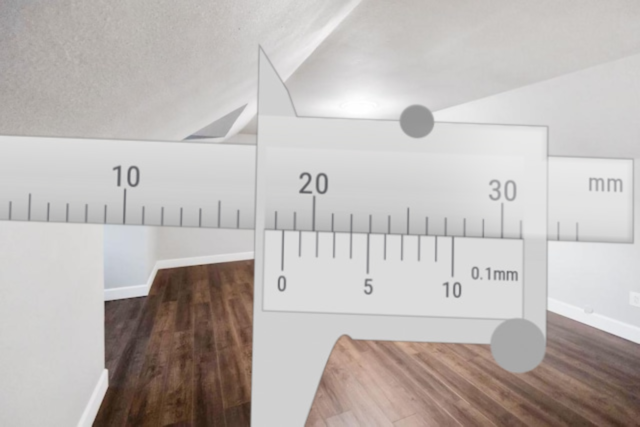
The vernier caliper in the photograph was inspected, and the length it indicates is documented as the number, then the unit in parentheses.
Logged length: 18.4 (mm)
